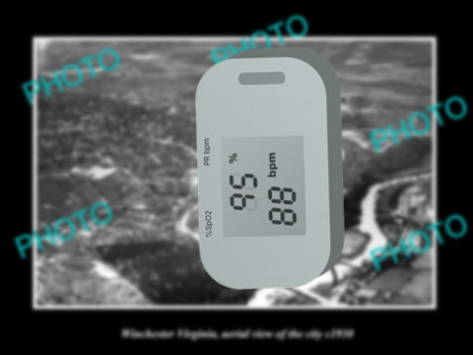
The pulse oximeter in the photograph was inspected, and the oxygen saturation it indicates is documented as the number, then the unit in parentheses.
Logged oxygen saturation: 95 (%)
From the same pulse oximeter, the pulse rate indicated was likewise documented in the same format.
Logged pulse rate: 88 (bpm)
